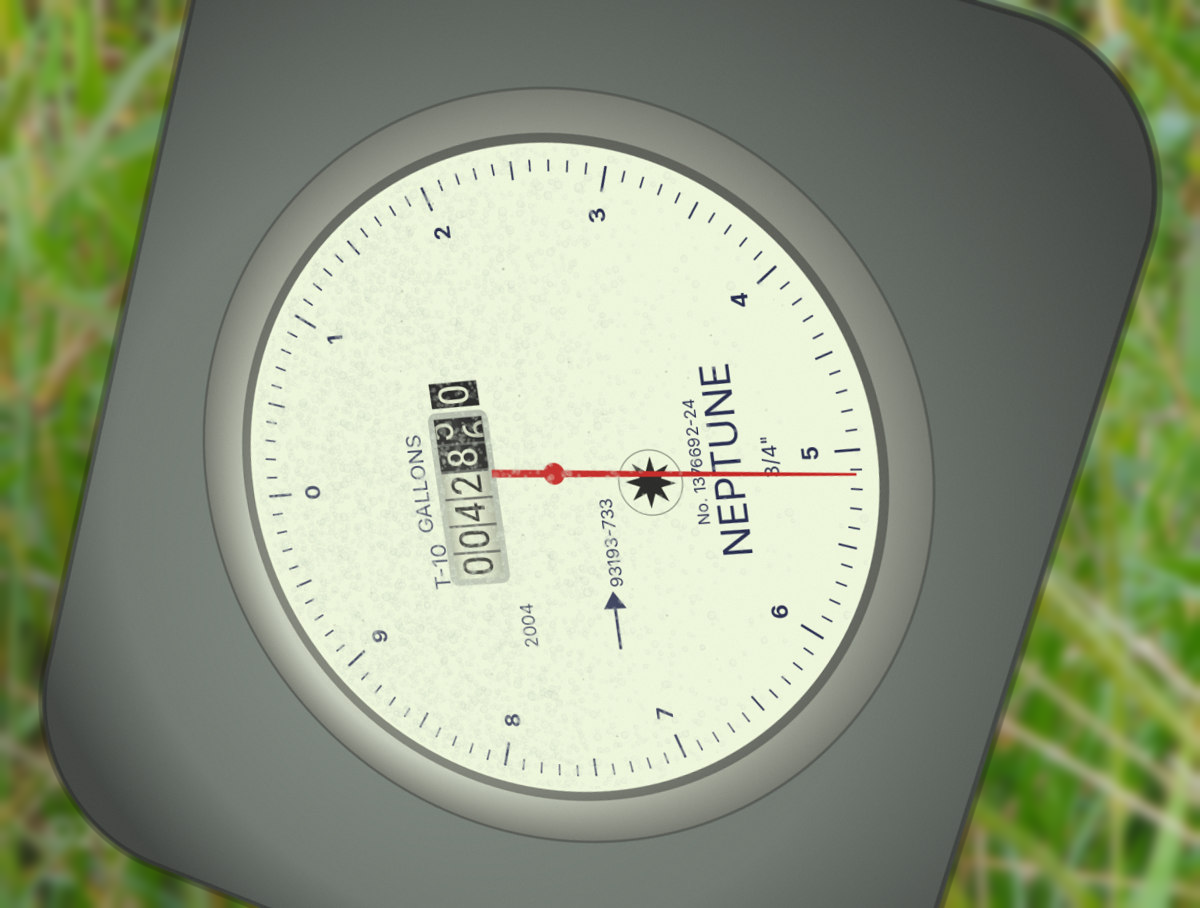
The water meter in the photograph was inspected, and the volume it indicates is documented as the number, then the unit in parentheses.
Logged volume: 42855.1 (gal)
